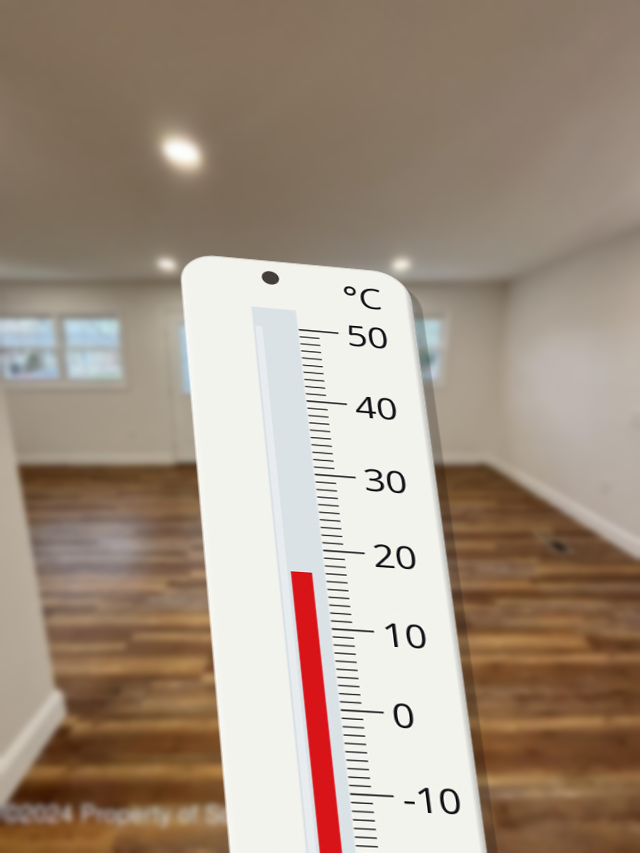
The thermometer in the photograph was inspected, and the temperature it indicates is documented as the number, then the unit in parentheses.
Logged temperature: 17 (°C)
